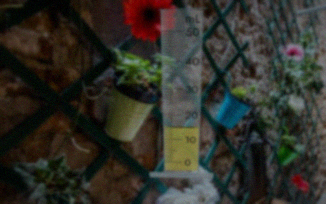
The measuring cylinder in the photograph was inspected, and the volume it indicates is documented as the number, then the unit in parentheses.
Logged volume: 15 (mL)
